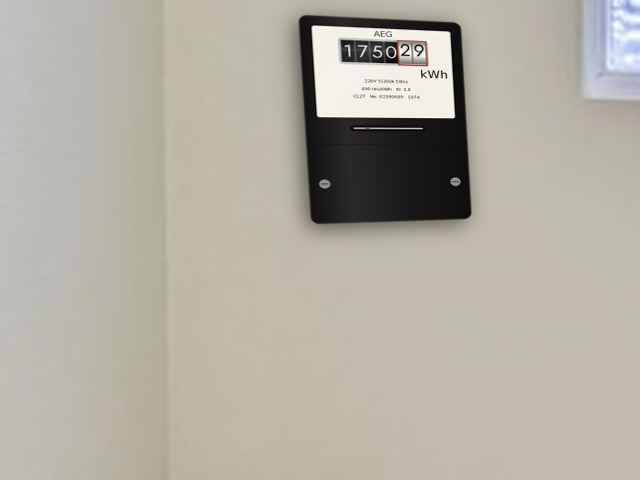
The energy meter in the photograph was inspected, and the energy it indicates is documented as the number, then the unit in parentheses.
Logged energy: 1750.29 (kWh)
